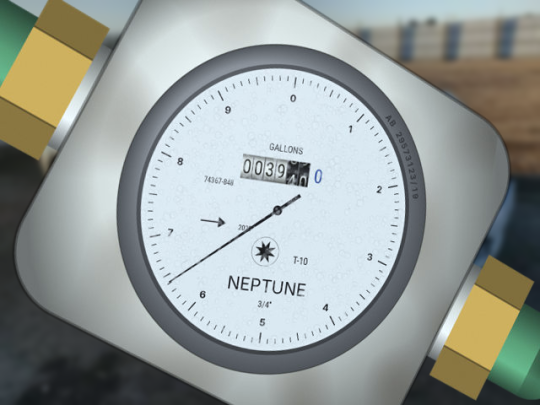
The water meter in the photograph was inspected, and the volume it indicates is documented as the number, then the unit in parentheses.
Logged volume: 39396.4 (gal)
